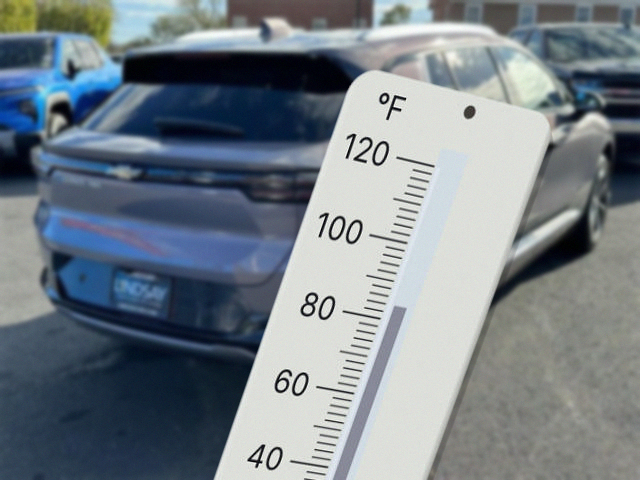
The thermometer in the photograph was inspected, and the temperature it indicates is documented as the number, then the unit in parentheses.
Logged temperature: 84 (°F)
